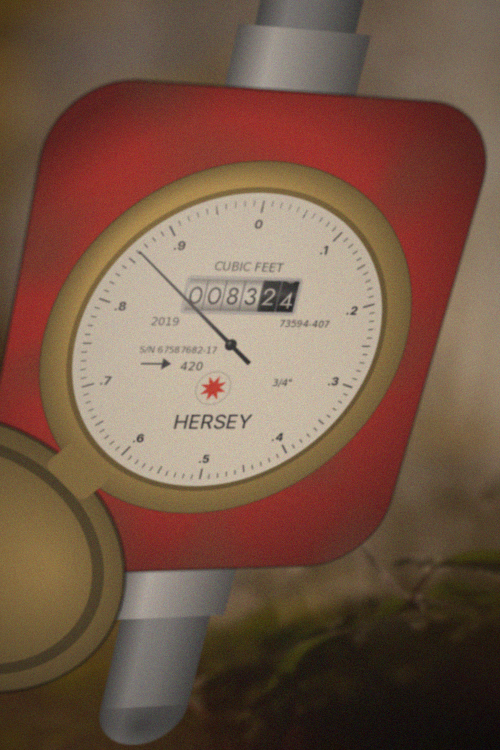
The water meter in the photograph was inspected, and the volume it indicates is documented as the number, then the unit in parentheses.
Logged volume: 8323.86 (ft³)
